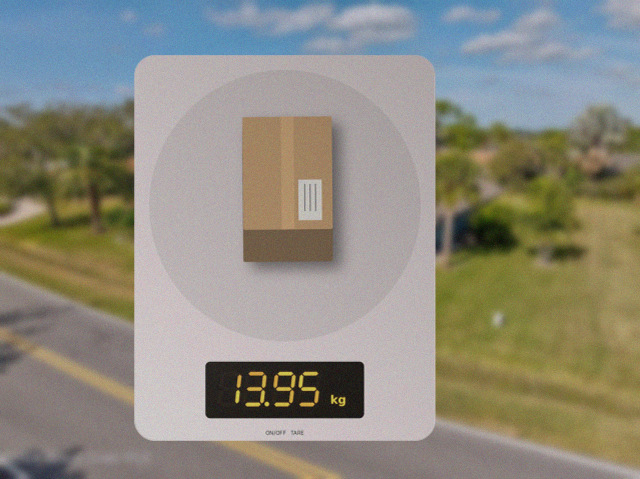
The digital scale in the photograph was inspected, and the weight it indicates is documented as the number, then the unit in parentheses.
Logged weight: 13.95 (kg)
